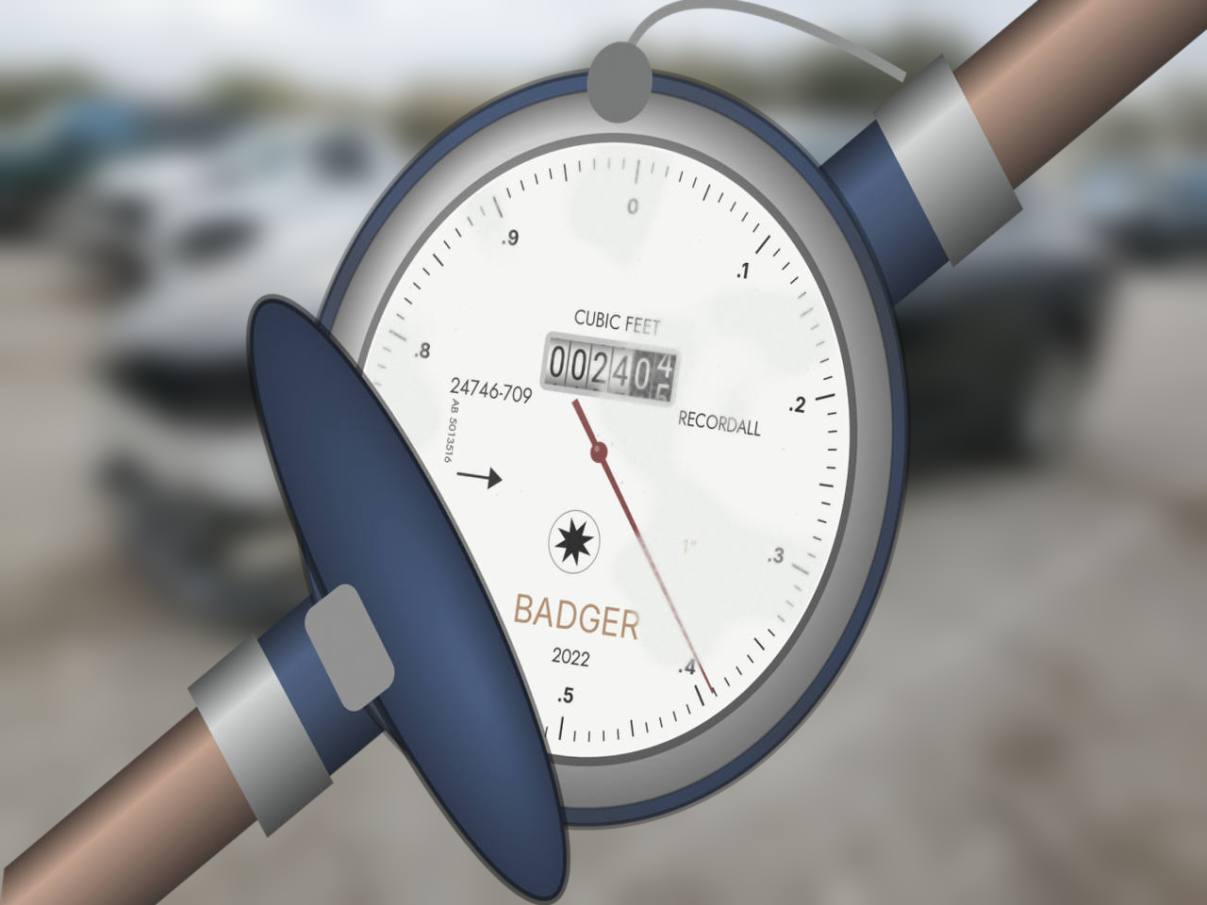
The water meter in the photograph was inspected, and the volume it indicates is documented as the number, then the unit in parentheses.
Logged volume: 2404.39 (ft³)
